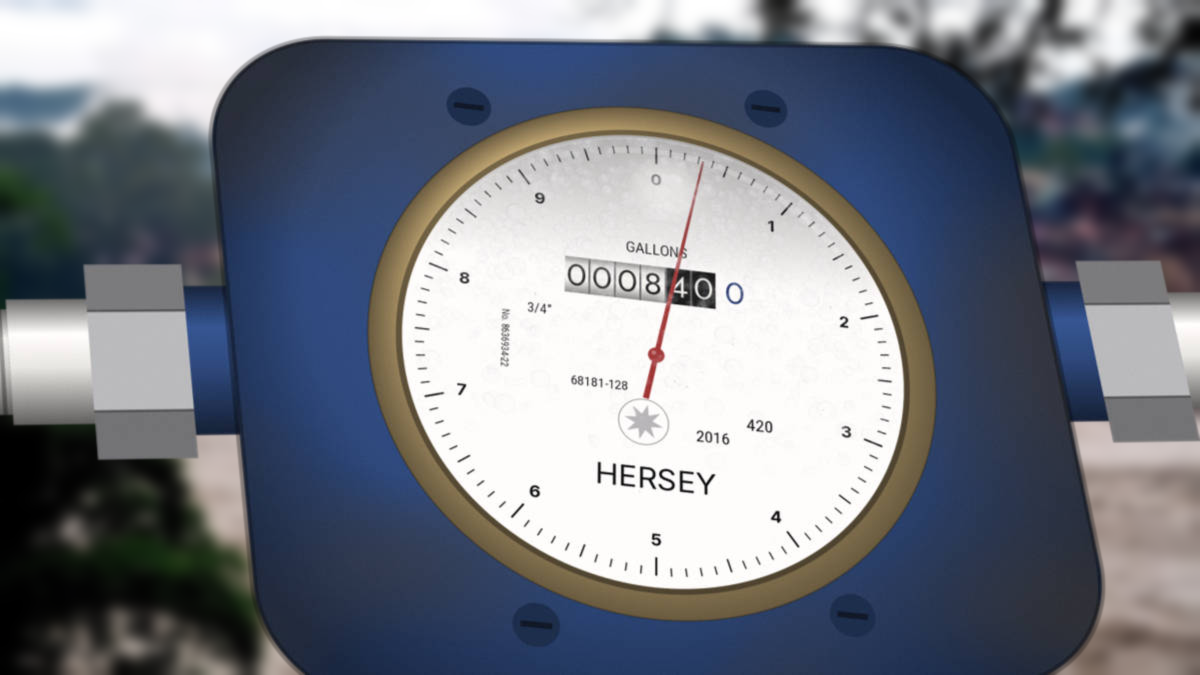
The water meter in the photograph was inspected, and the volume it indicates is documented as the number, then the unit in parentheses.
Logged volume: 8400.3 (gal)
